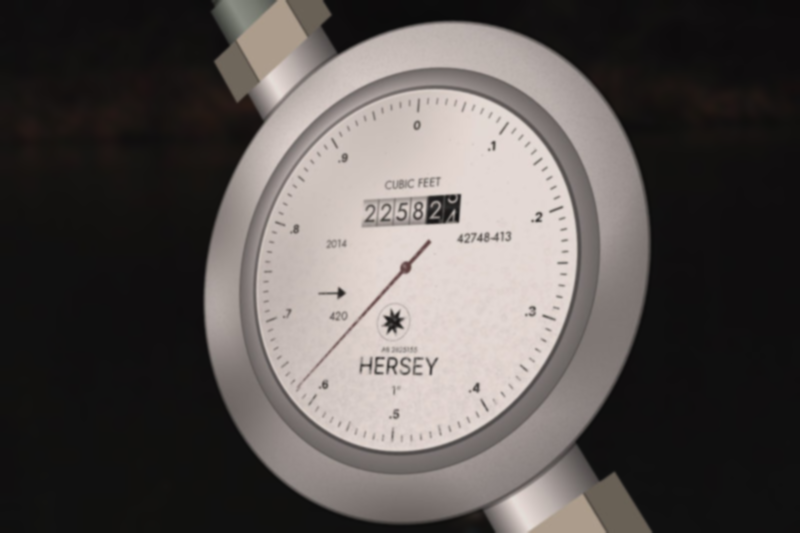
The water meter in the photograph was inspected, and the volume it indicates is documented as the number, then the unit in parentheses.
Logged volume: 225823.62 (ft³)
